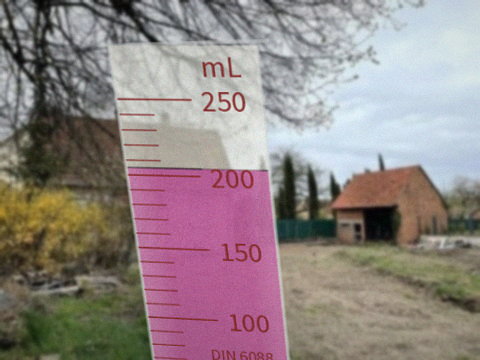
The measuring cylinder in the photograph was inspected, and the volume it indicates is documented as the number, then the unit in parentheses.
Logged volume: 205 (mL)
